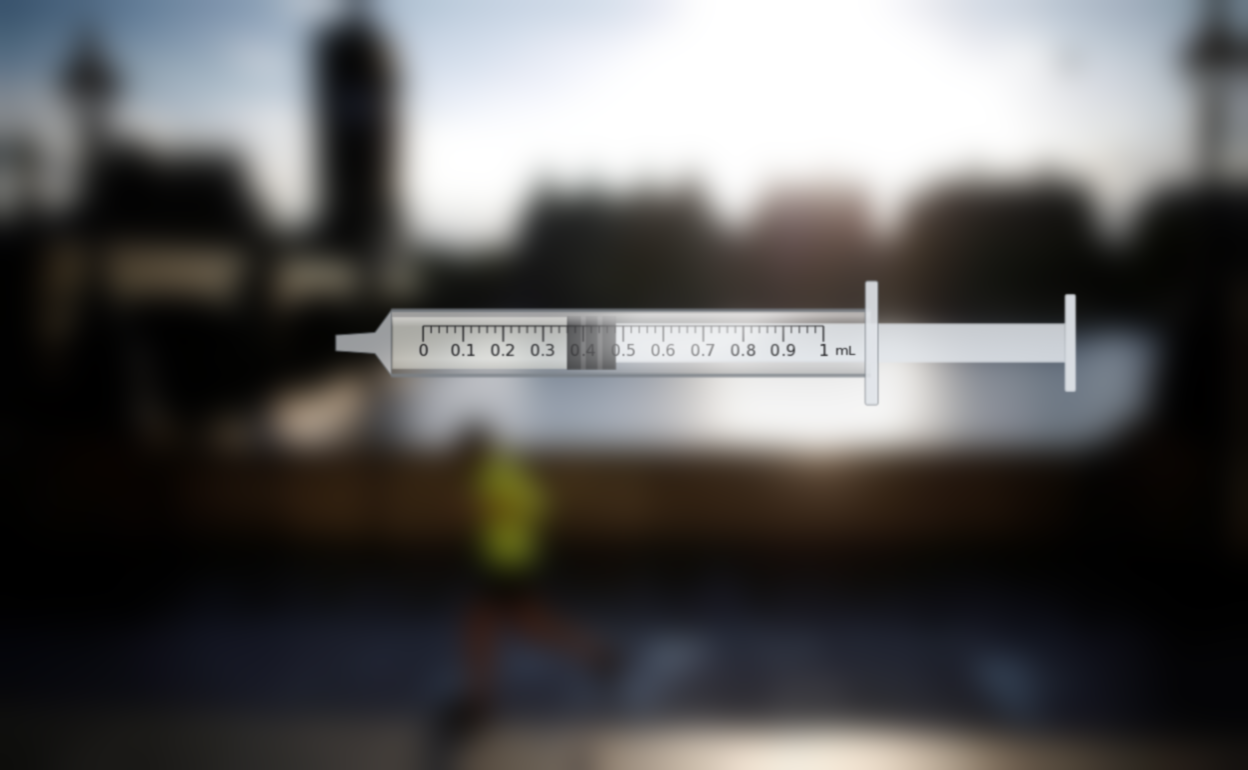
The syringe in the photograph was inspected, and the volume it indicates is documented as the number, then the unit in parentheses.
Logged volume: 0.36 (mL)
